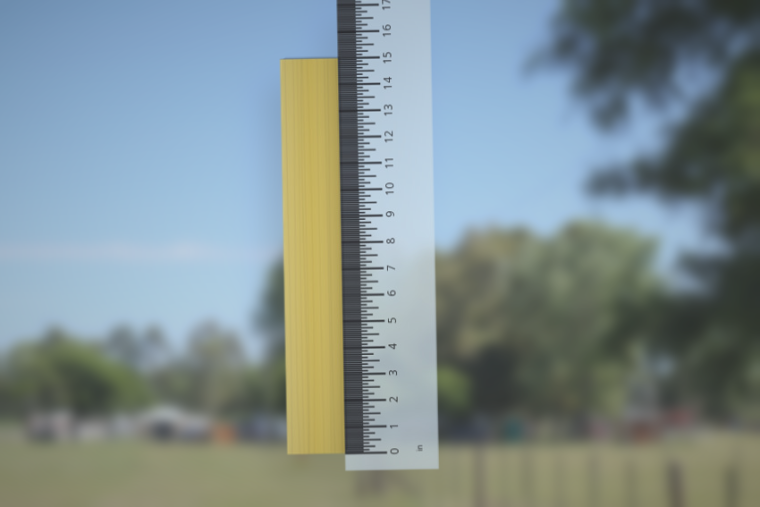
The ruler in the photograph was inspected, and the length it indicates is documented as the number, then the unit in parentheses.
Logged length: 15 (in)
